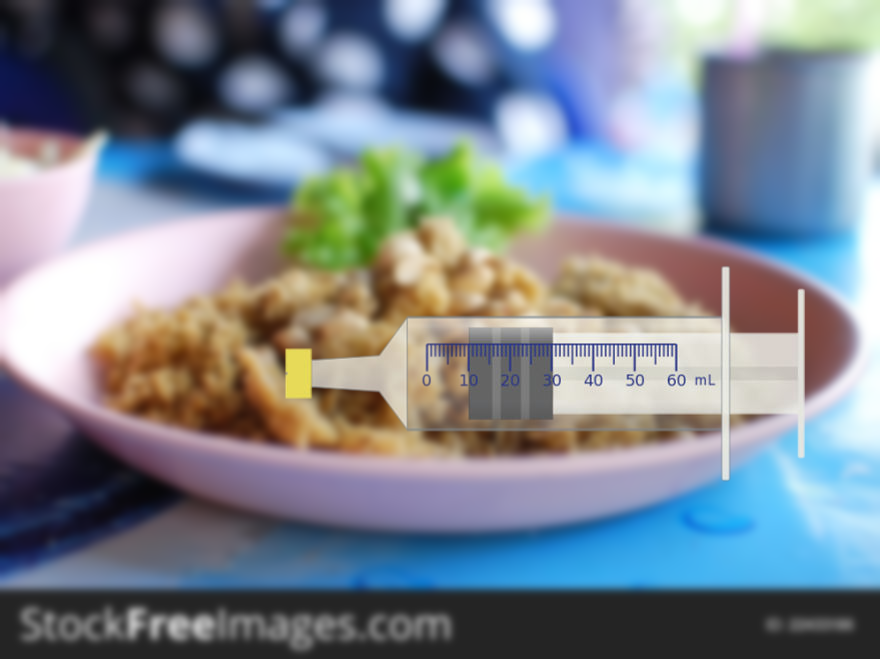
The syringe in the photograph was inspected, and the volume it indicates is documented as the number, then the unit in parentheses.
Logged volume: 10 (mL)
